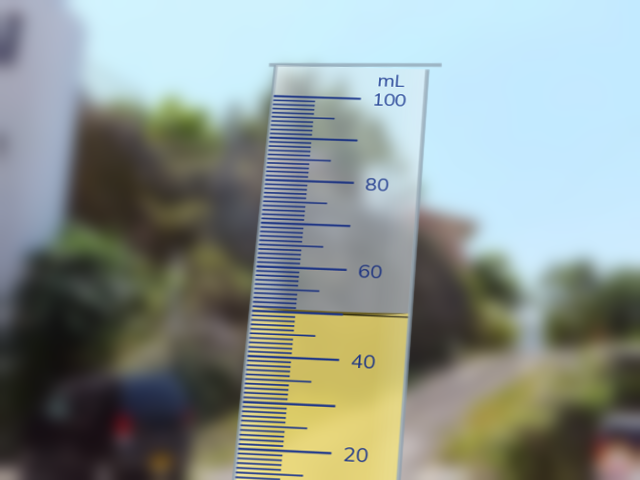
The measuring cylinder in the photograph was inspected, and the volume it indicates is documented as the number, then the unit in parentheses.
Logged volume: 50 (mL)
